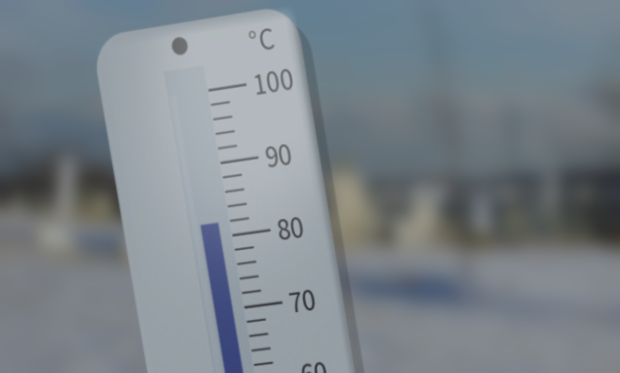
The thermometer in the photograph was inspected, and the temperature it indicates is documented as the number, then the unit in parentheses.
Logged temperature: 82 (°C)
